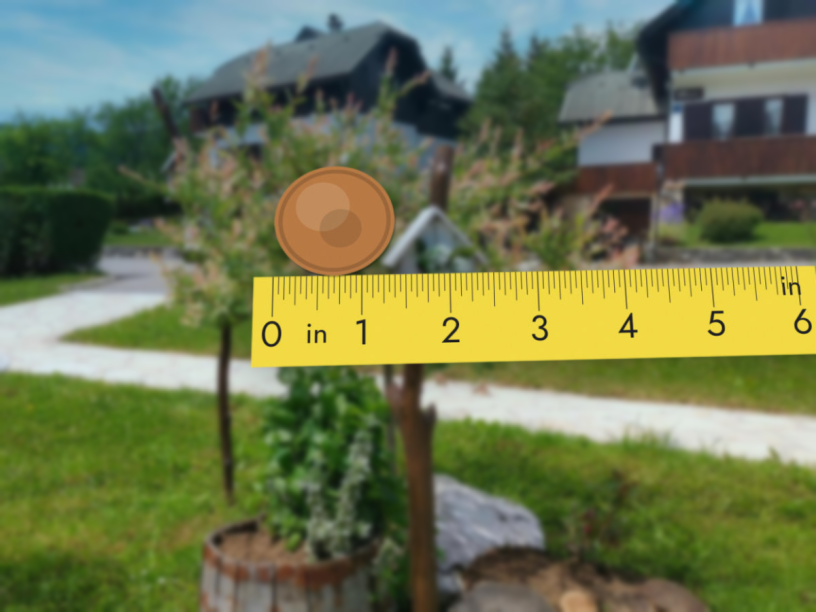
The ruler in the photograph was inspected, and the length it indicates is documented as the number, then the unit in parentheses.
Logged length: 1.375 (in)
